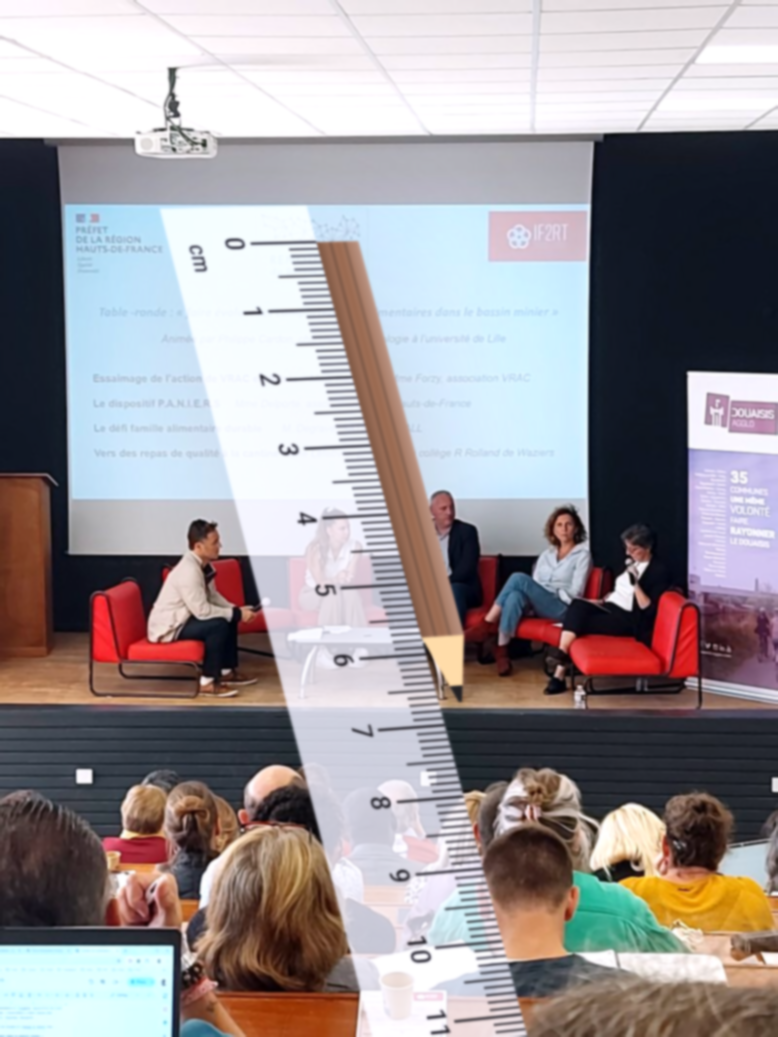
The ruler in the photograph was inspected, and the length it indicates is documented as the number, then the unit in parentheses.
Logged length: 6.7 (cm)
